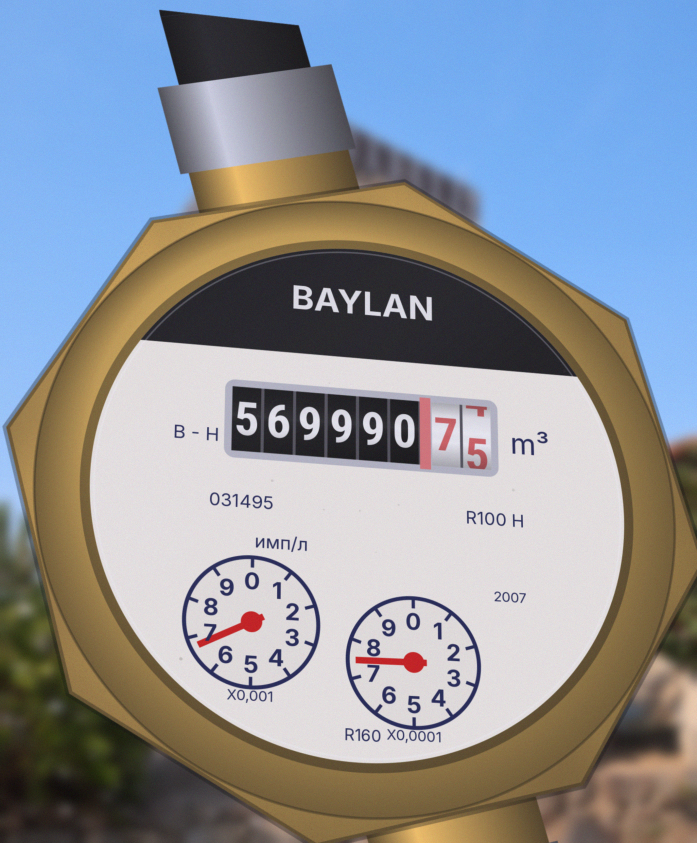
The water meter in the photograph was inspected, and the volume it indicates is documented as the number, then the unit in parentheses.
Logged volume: 569990.7467 (m³)
